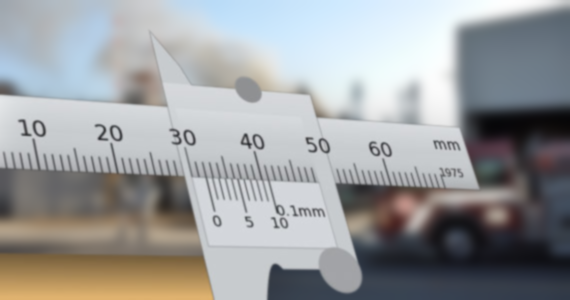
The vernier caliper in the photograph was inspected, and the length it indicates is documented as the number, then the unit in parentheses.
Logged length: 32.0 (mm)
